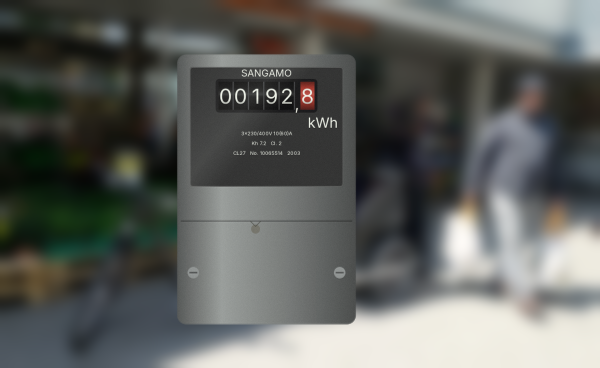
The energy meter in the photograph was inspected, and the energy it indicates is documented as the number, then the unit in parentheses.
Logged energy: 192.8 (kWh)
